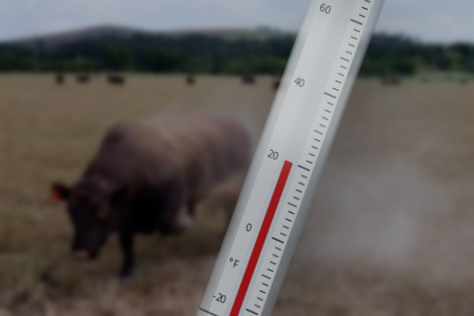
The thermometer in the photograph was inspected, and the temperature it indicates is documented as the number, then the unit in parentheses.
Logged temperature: 20 (°F)
